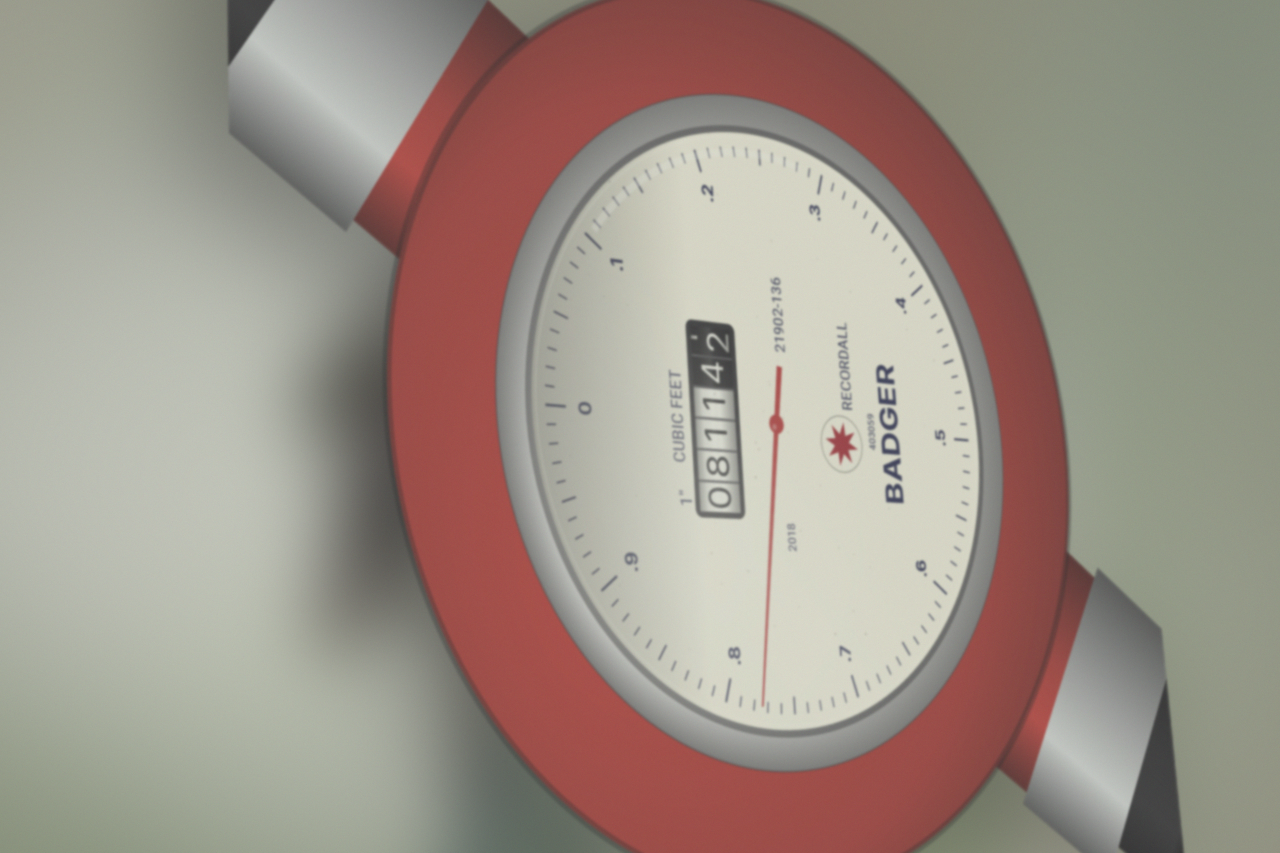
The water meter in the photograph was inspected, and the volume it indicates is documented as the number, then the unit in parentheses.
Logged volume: 81141.77 (ft³)
